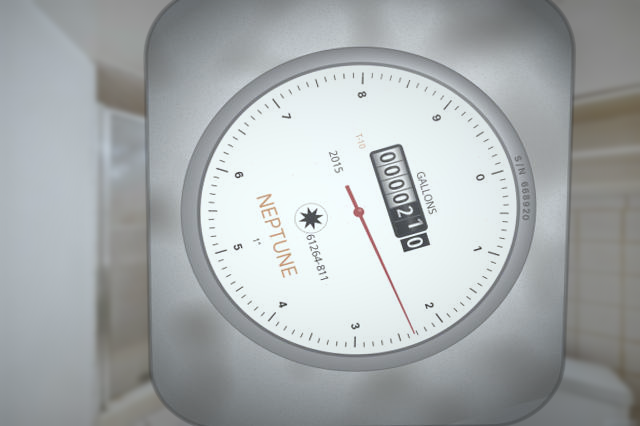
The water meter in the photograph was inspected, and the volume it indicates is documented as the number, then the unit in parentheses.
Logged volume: 212.3 (gal)
